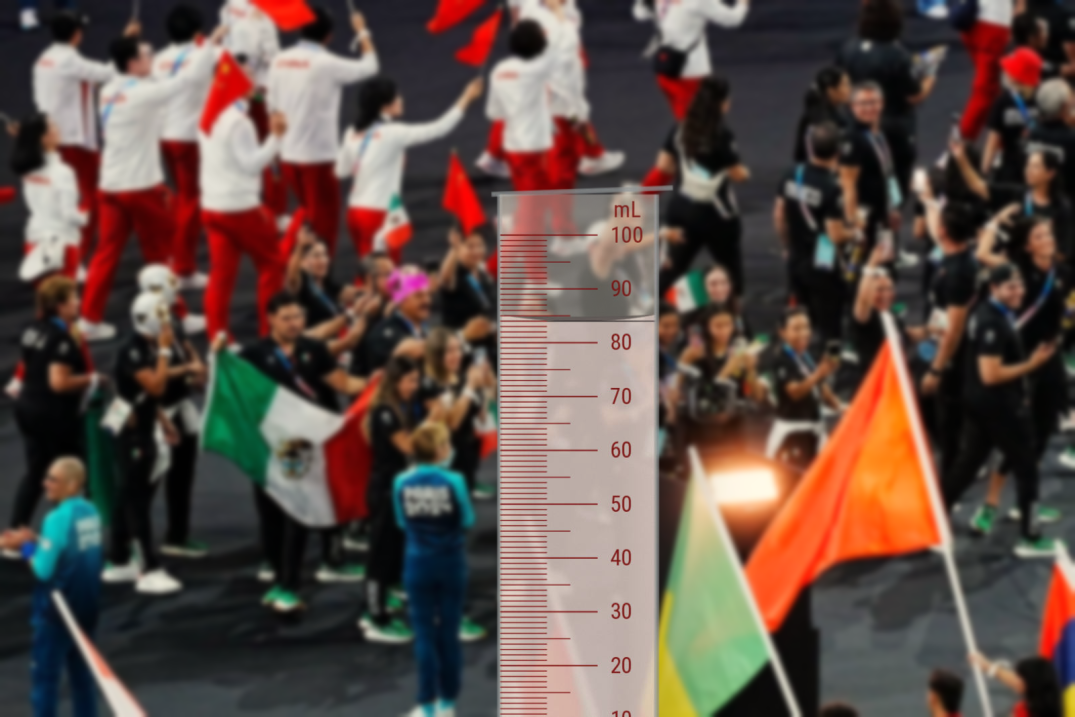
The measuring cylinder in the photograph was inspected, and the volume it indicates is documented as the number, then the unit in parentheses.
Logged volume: 84 (mL)
